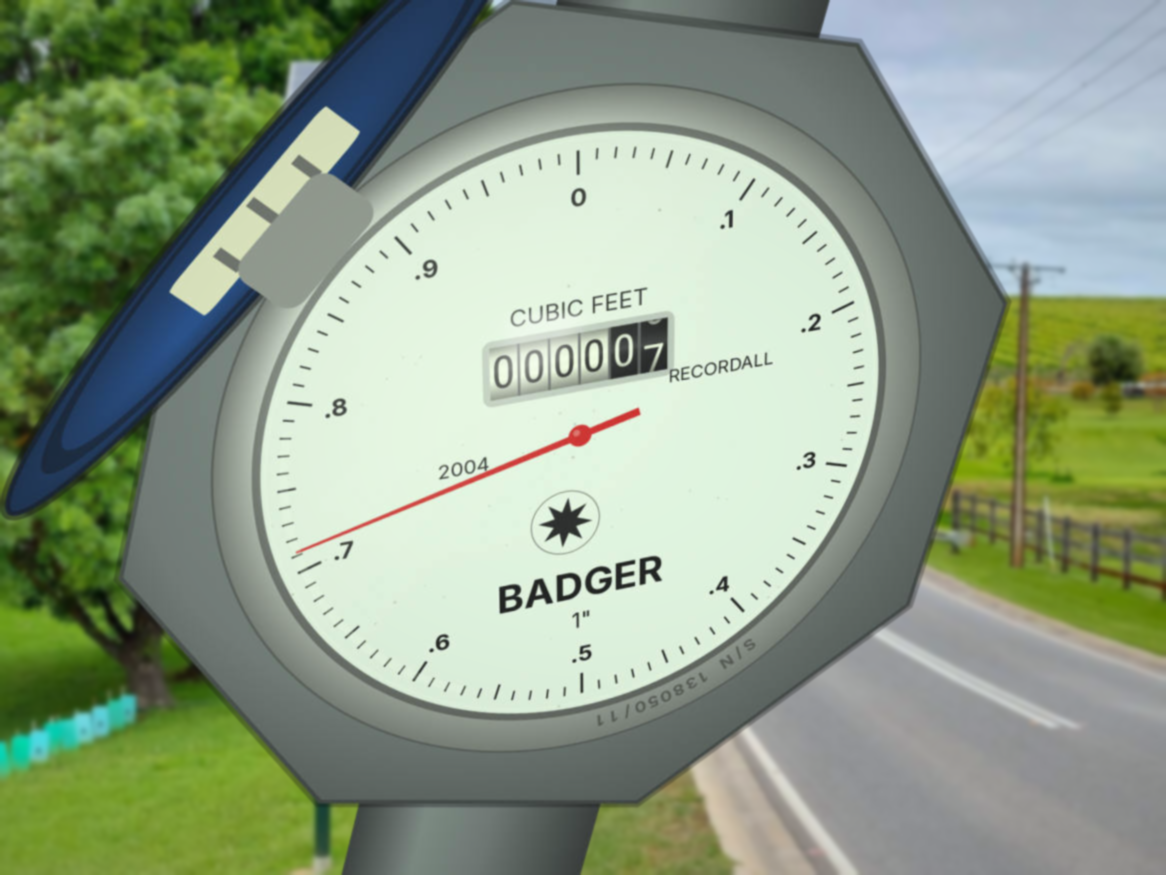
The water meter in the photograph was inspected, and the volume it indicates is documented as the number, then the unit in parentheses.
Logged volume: 6.71 (ft³)
